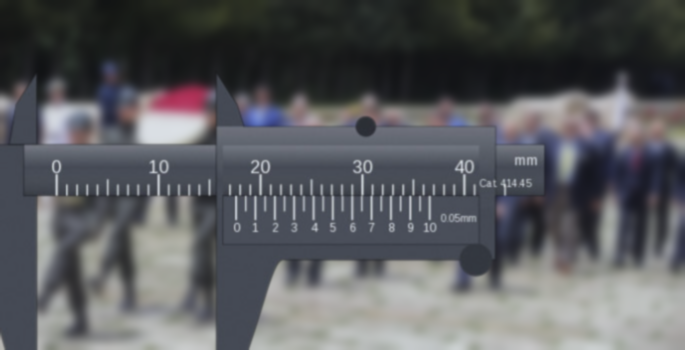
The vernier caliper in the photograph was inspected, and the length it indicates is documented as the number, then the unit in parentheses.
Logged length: 17.6 (mm)
